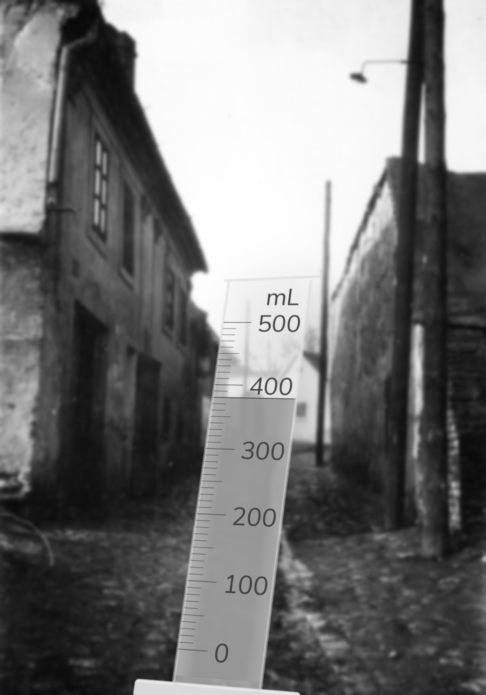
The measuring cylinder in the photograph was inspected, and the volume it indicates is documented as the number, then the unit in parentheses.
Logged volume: 380 (mL)
